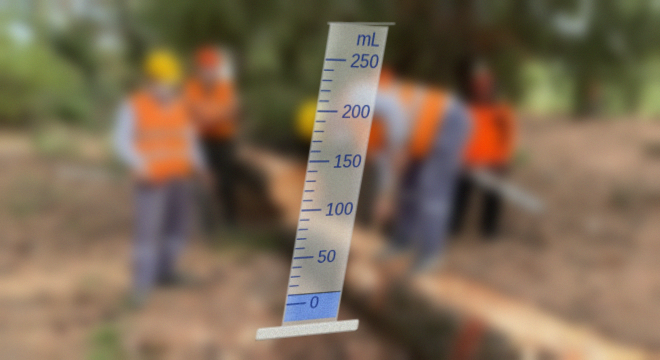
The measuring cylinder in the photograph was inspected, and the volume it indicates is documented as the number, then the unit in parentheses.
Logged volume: 10 (mL)
